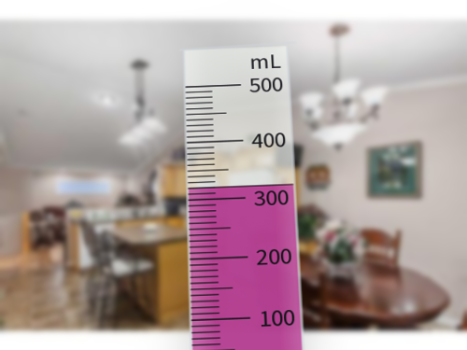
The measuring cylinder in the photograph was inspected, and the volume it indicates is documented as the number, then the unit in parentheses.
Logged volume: 320 (mL)
